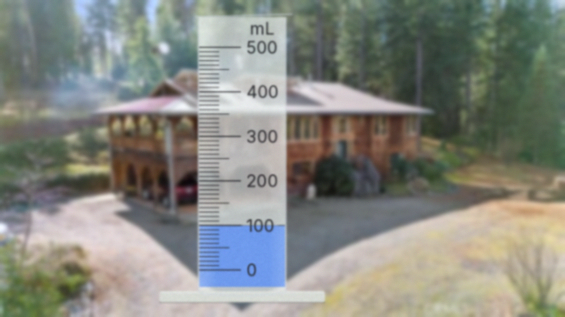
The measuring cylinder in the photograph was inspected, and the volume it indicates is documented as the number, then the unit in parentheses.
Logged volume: 100 (mL)
